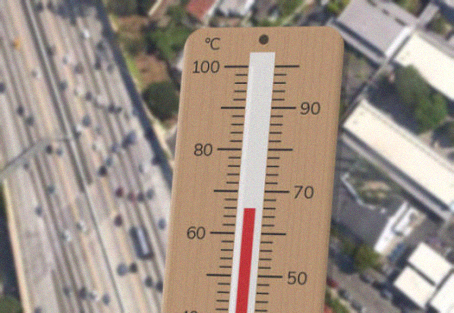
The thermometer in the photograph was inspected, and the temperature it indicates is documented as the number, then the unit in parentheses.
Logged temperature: 66 (°C)
